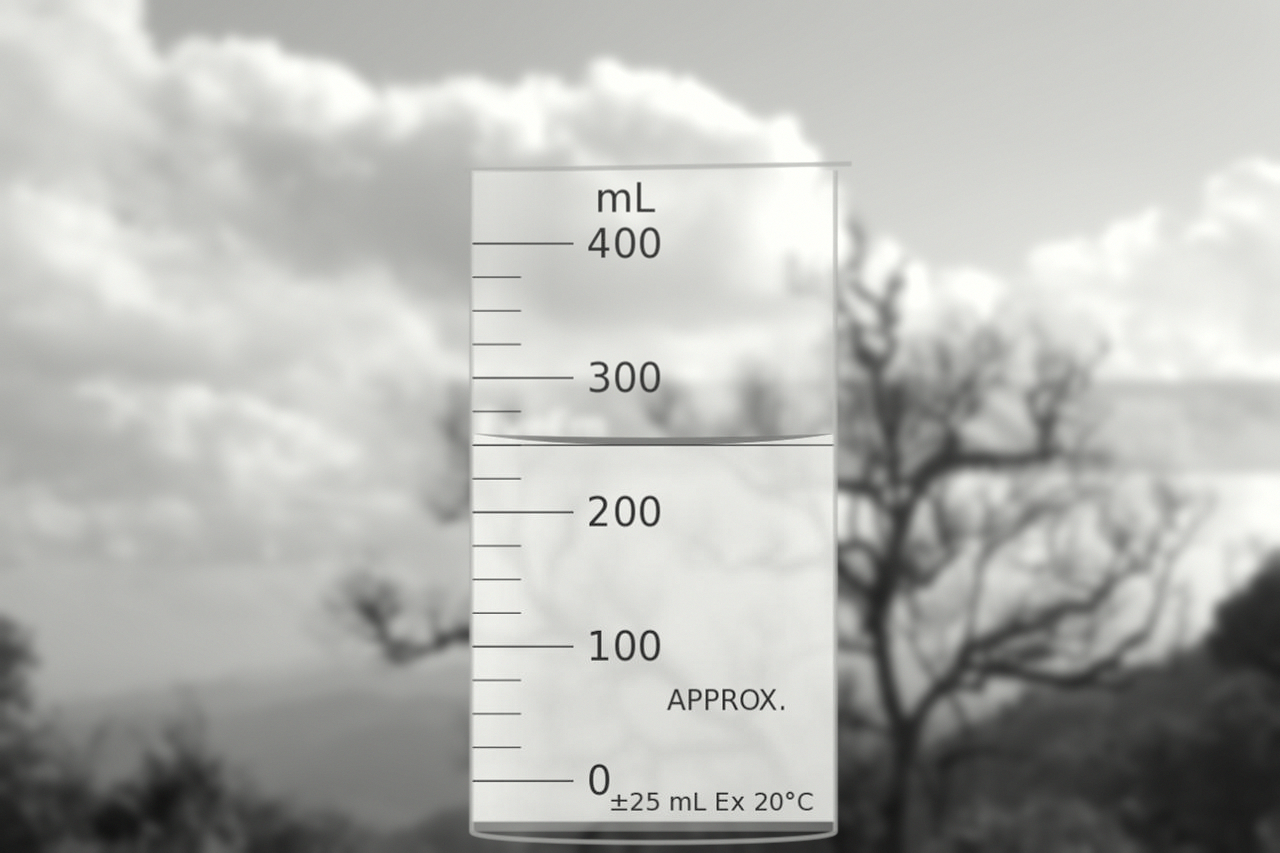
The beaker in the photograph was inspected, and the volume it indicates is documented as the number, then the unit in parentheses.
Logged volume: 250 (mL)
